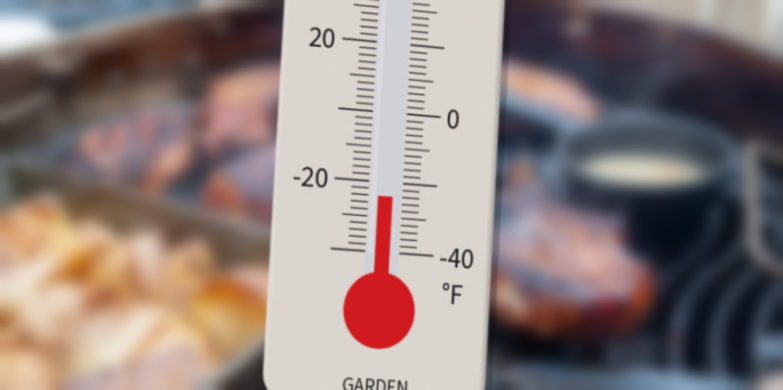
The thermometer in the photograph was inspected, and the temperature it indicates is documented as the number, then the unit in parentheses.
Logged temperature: -24 (°F)
